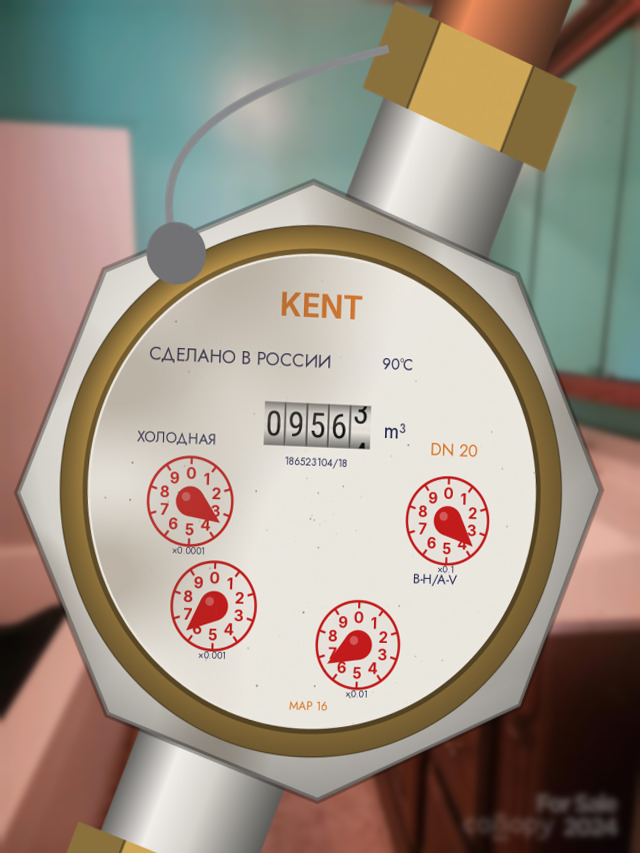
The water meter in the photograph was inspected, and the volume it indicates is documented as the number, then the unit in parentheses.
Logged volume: 9563.3663 (m³)
